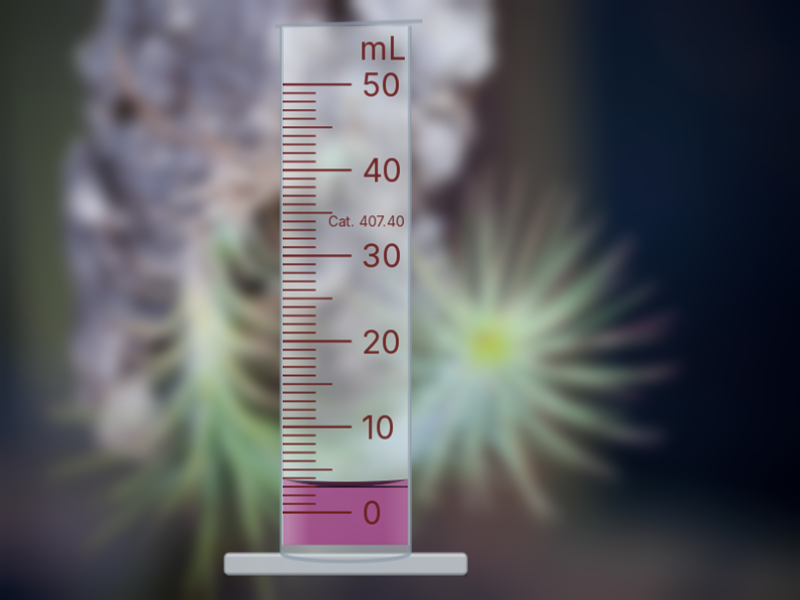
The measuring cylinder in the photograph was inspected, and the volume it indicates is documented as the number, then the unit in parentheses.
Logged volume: 3 (mL)
